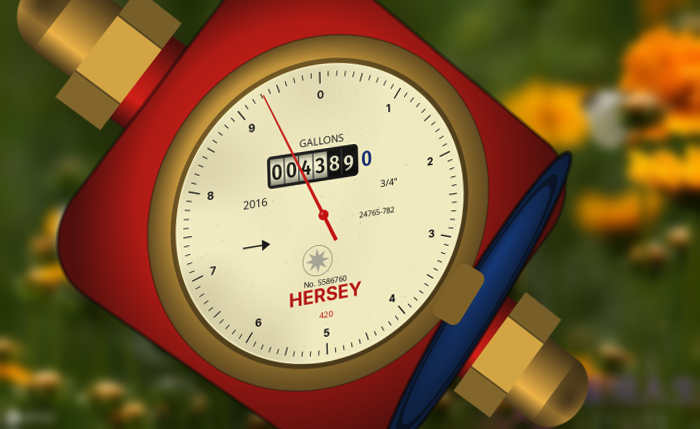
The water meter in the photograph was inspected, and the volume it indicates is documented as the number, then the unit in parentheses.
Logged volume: 43889.3 (gal)
